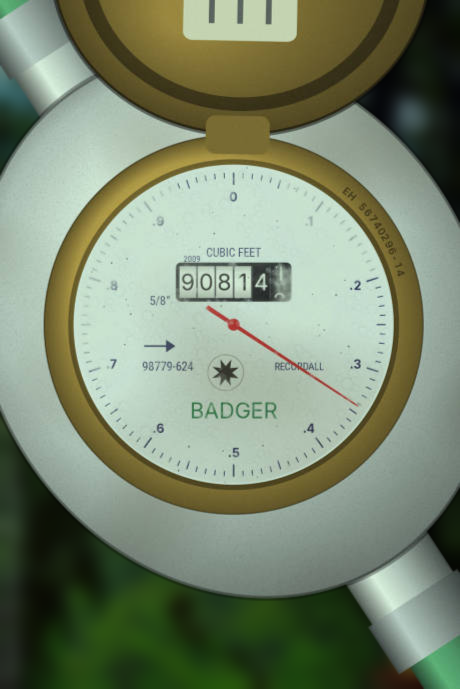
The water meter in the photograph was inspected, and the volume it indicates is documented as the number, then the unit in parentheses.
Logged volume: 908141.34 (ft³)
